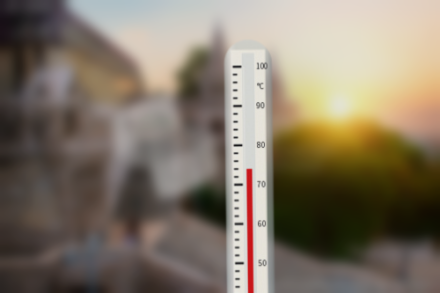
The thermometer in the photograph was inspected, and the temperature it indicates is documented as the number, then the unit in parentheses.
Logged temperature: 74 (°C)
